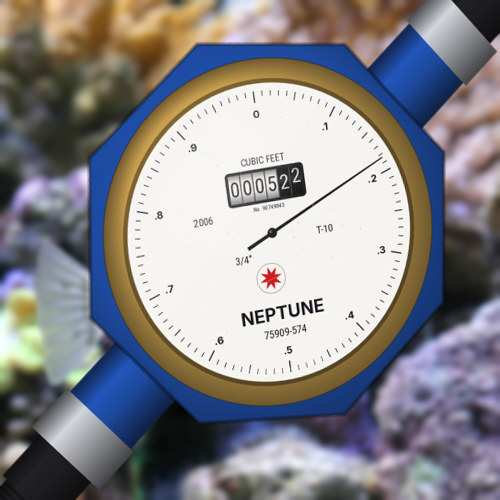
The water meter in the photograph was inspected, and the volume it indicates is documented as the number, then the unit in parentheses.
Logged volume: 522.18 (ft³)
